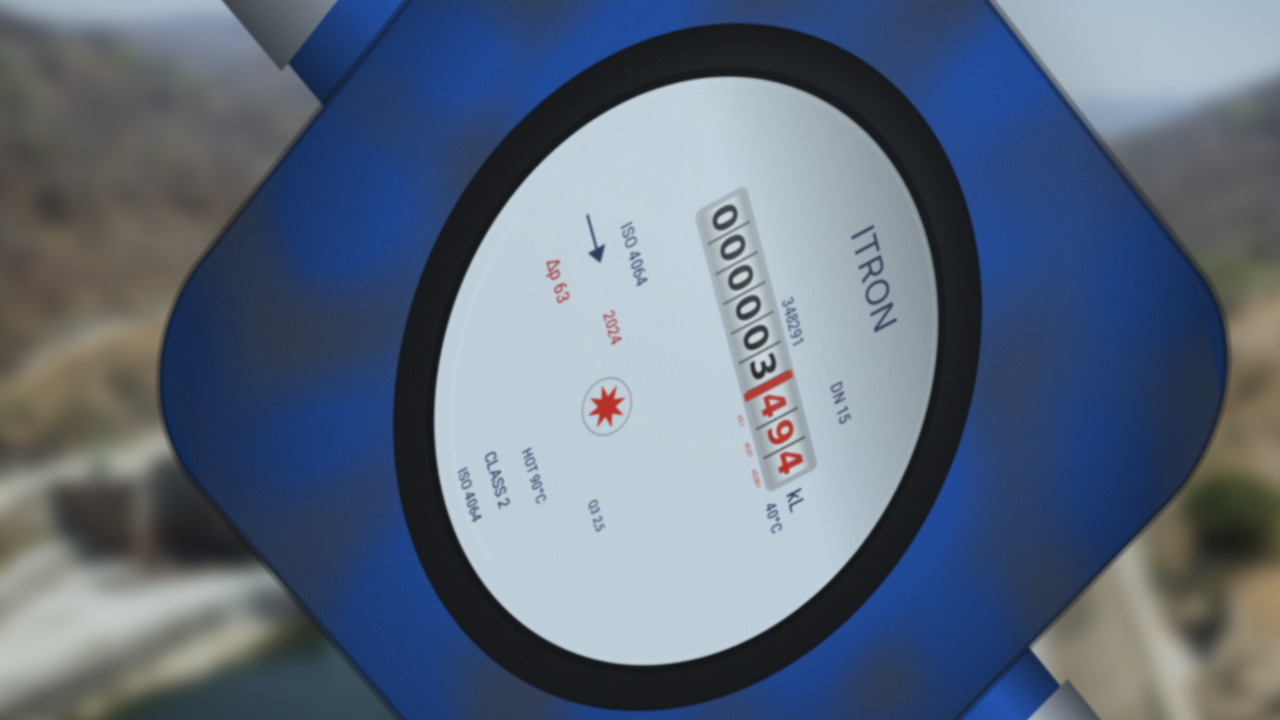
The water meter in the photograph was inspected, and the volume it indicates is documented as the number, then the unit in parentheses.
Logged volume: 3.494 (kL)
